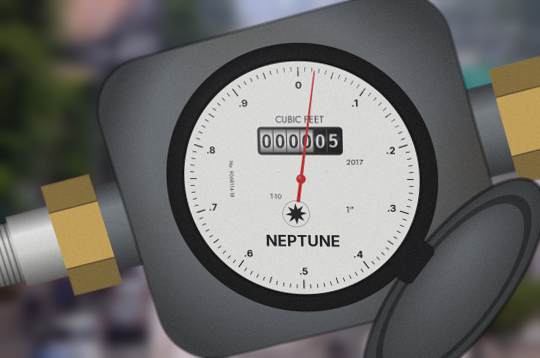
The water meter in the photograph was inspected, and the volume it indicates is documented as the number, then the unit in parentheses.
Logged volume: 5.02 (ft³)
